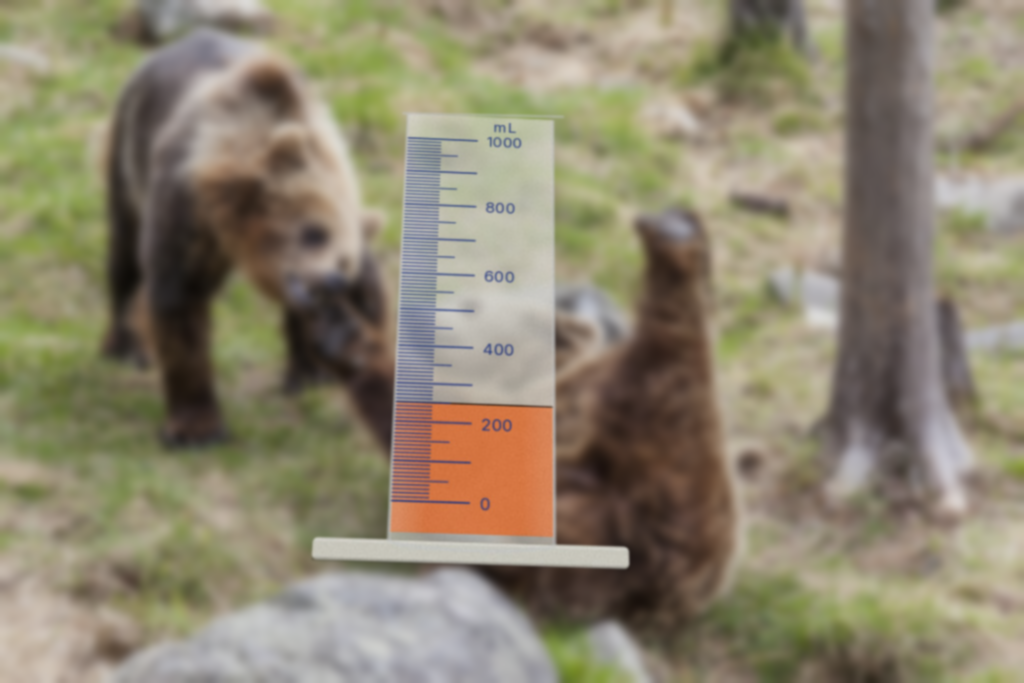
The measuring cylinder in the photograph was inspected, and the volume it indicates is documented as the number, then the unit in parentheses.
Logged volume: 250 (mL)
